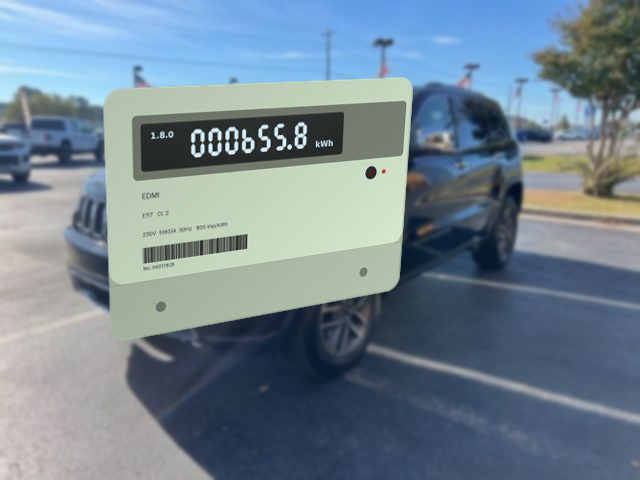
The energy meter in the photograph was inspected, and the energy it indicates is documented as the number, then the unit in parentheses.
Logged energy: 655.8 (kWh)
